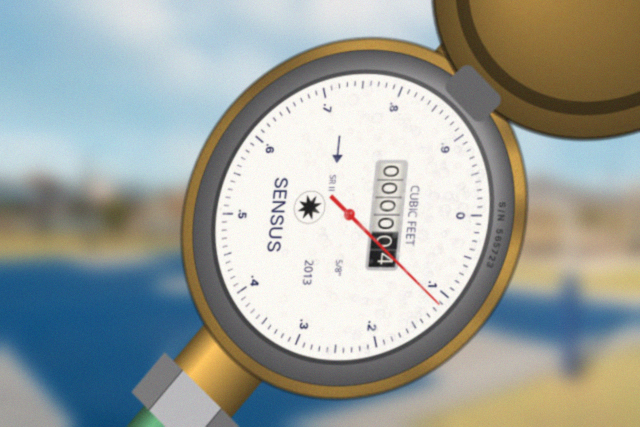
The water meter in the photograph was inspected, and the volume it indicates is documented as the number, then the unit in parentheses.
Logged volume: 4.11 (ft³)
